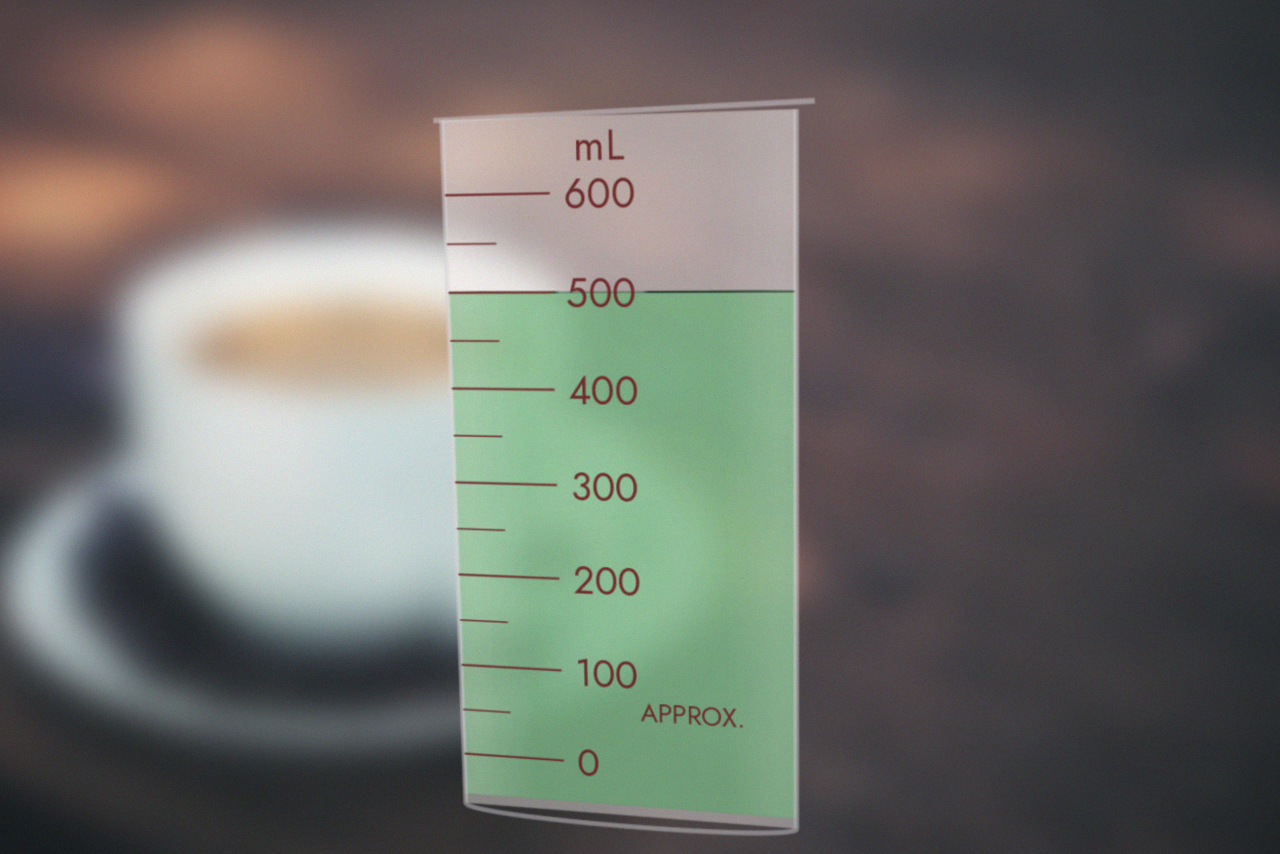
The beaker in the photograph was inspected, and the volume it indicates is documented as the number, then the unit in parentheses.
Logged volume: 500 (mL)
